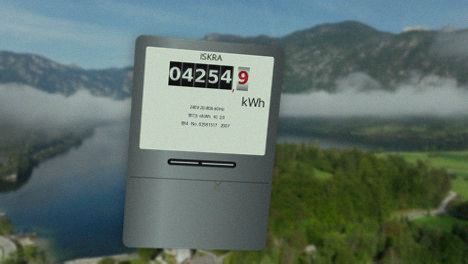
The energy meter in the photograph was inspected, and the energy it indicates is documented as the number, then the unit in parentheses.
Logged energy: 4254.9 (kWh)
